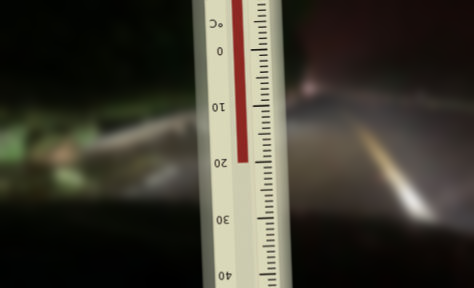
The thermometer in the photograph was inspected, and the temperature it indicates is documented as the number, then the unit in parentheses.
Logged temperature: 20 (°C)
